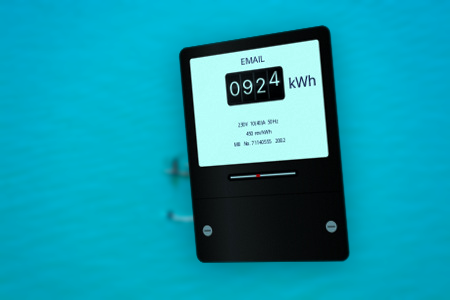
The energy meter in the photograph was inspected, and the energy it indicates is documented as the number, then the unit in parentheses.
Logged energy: 924 (kWh)
